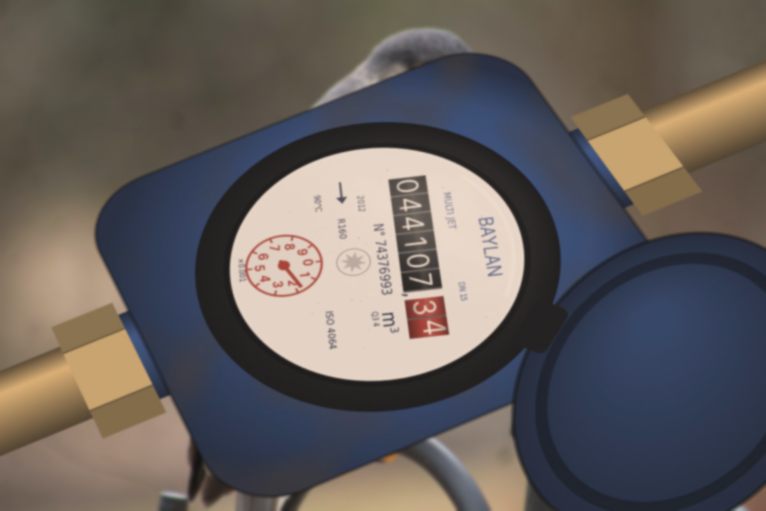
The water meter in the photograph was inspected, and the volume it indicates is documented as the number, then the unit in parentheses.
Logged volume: 44107.341 (m³)
